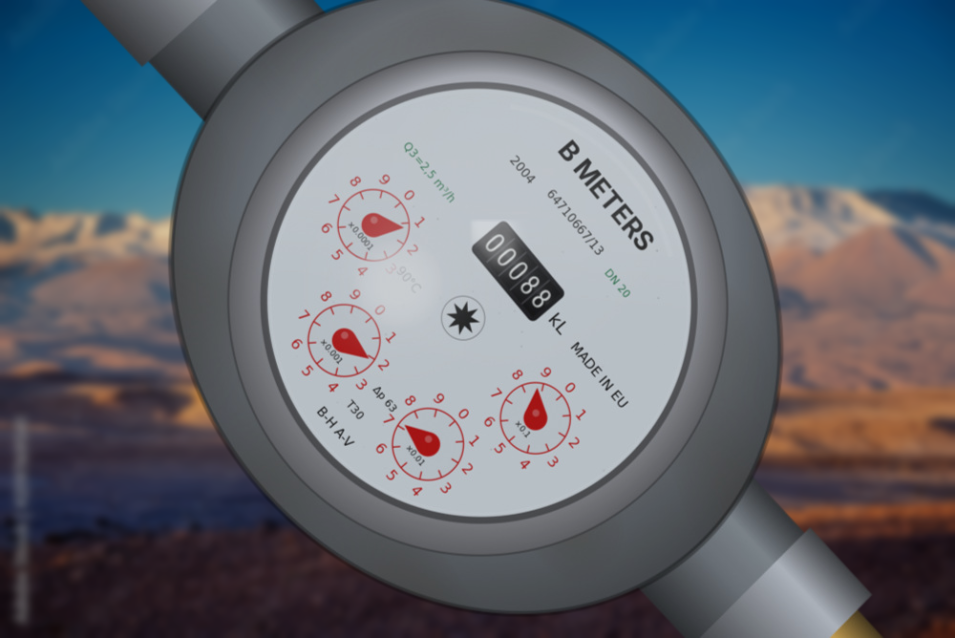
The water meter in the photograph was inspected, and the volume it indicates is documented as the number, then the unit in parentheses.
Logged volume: 88.8721 (kL)
